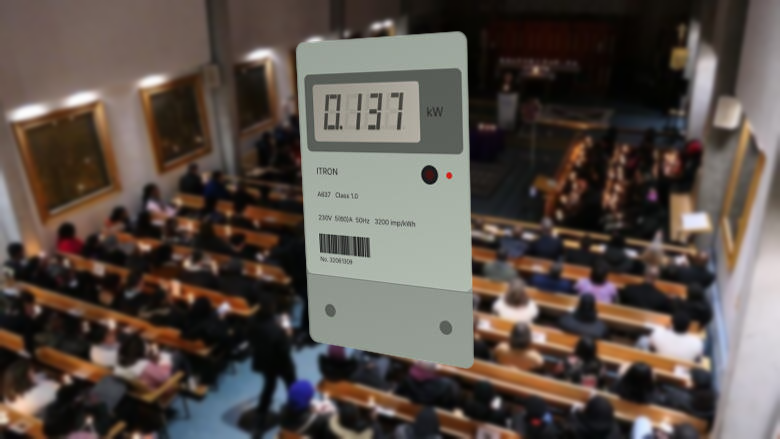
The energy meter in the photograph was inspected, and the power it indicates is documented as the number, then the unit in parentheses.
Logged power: 0.137 (kW)
